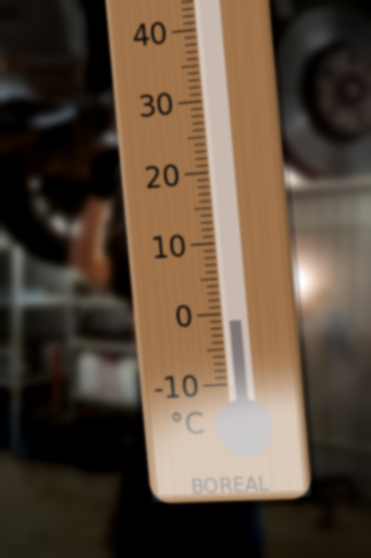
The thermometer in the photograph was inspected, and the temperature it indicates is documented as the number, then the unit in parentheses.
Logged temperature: -1 (°C)
